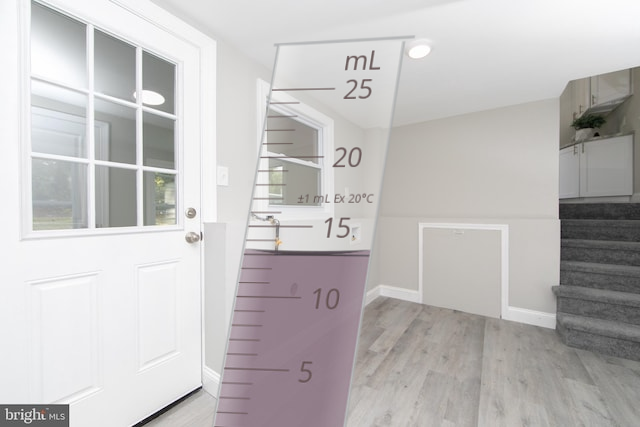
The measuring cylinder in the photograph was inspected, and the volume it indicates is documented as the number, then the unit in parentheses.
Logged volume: 13 (mL)
